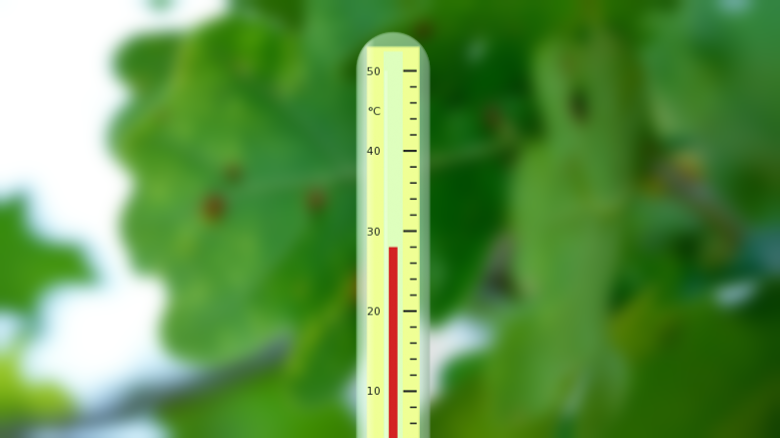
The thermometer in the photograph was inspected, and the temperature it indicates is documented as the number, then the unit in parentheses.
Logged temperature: 28 (°C)
